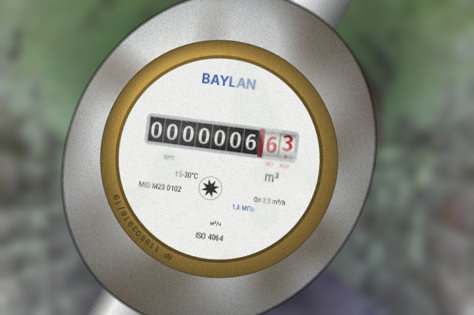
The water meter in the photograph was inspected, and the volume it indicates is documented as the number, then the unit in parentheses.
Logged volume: 6.63 (m³)
